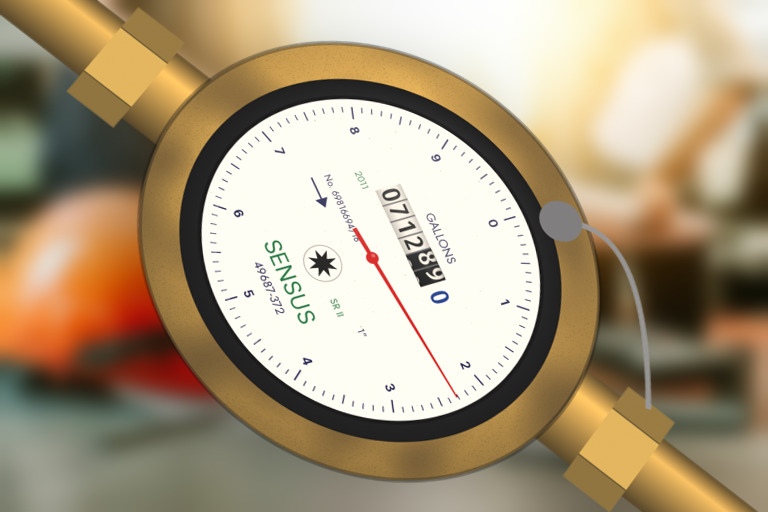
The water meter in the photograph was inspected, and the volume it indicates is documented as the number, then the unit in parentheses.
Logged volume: 712892.3 (gal)
